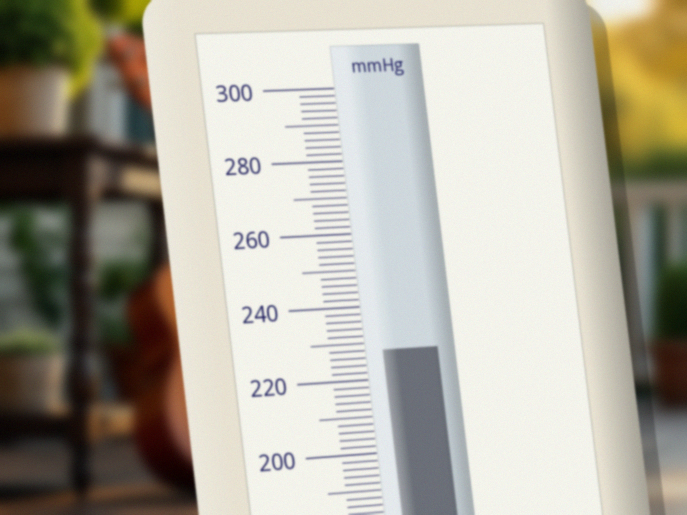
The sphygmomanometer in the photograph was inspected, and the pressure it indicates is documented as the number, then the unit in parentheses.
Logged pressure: 228 (mmHg)
